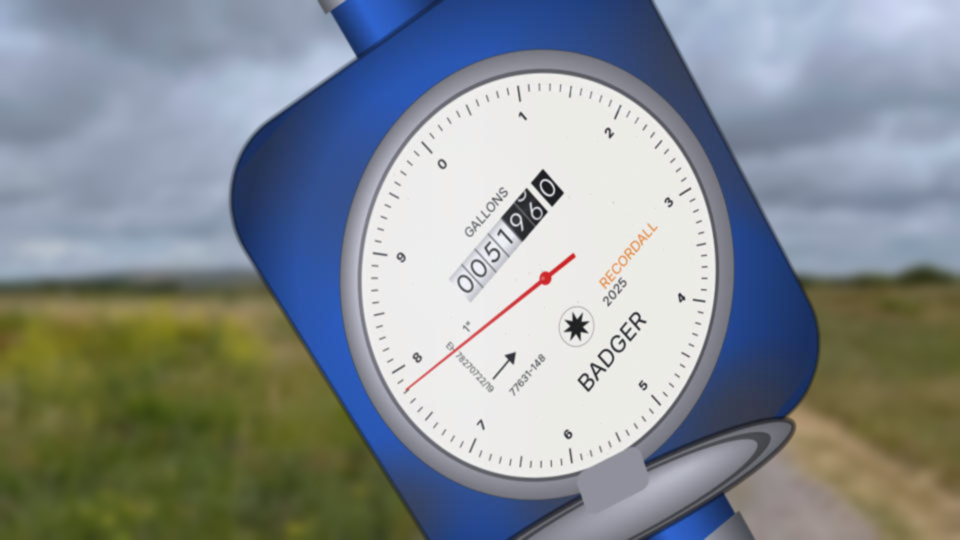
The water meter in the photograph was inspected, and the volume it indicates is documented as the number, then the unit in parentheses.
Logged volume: 51957.8 (gal)
